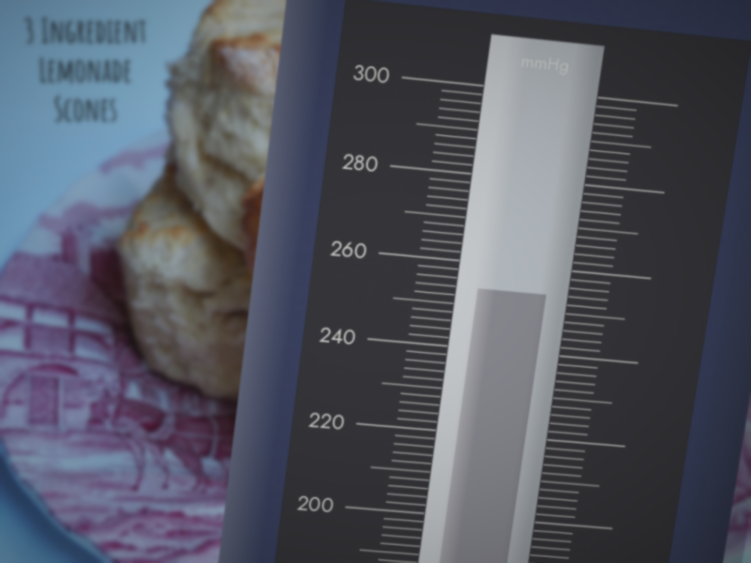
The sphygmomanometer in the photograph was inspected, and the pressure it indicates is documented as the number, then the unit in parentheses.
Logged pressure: 254 (mmHg)
